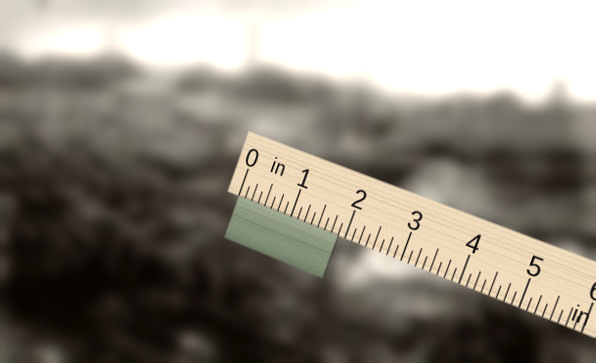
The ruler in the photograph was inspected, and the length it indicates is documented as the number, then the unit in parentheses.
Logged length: 1.875 (in)
